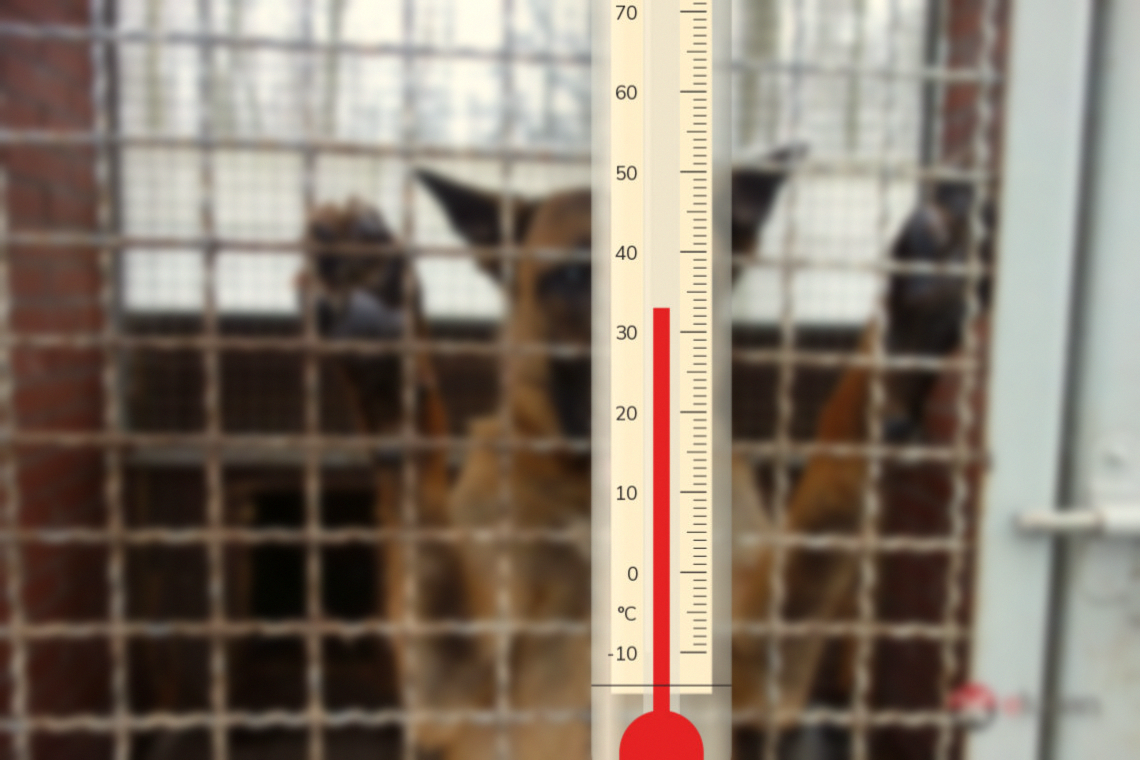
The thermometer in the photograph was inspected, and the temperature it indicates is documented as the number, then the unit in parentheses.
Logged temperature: 33 (°C)
